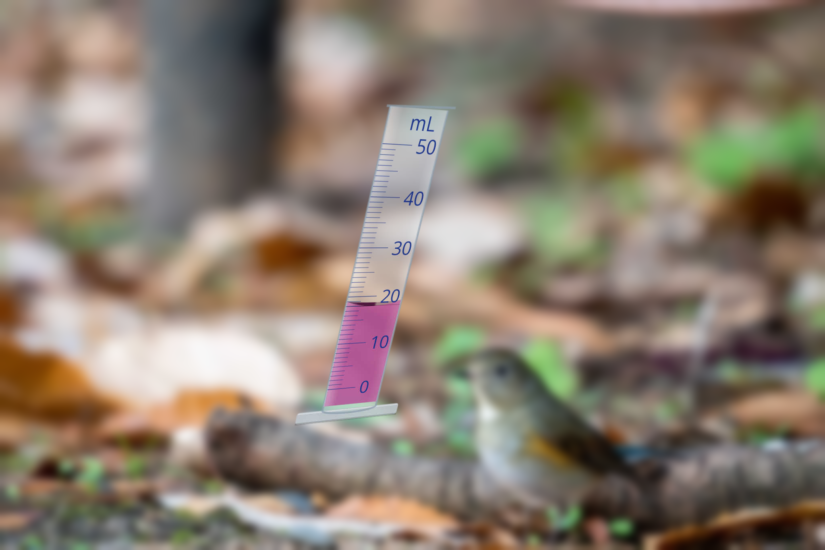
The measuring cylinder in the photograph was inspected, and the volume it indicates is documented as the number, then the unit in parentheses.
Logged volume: 18 (mL)
